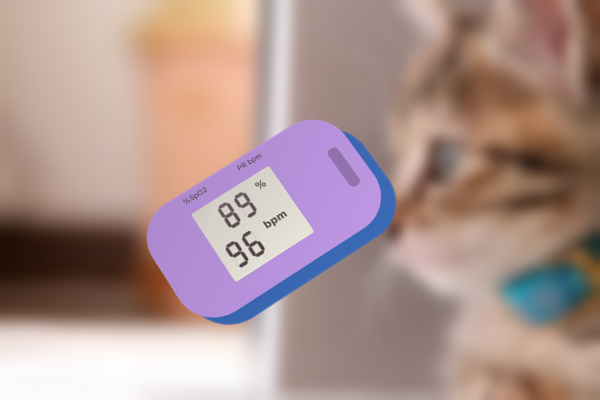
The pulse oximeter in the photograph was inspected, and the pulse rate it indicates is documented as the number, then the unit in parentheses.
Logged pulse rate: 96 (bpm)
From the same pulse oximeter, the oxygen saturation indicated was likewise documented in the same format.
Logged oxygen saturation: 89 (%)
